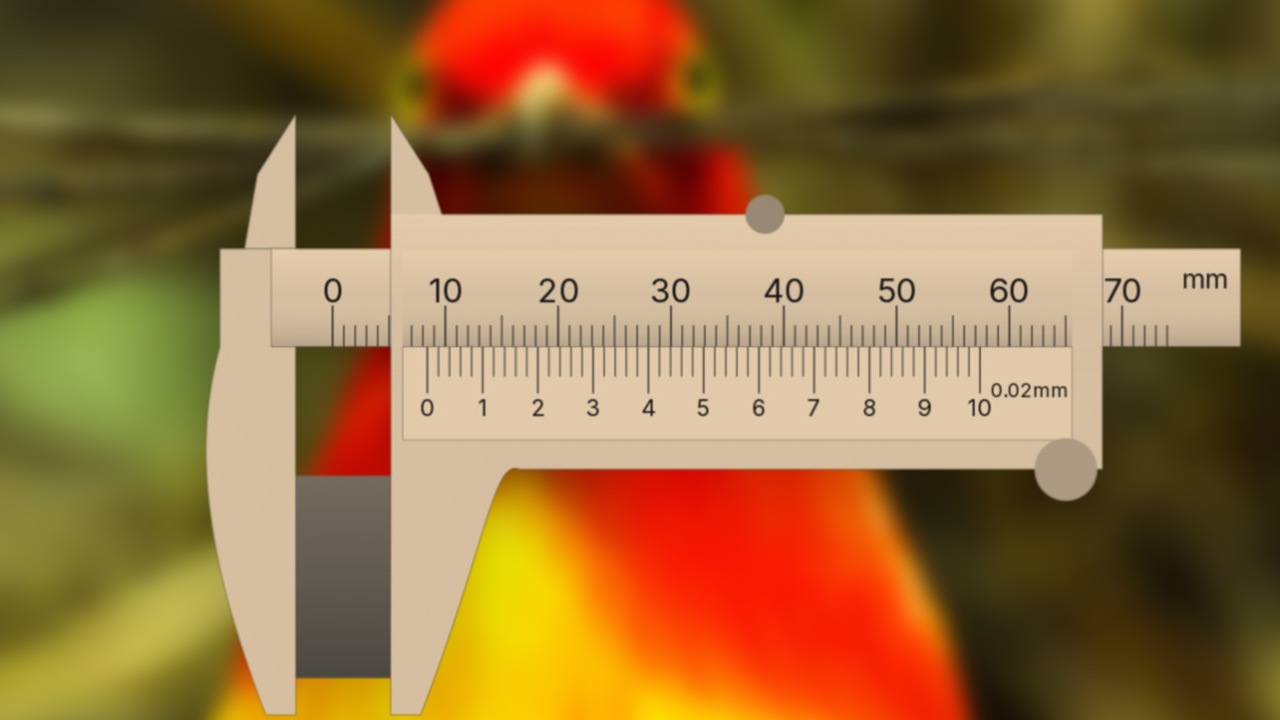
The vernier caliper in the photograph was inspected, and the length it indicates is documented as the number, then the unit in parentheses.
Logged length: 8.4 (mm)
